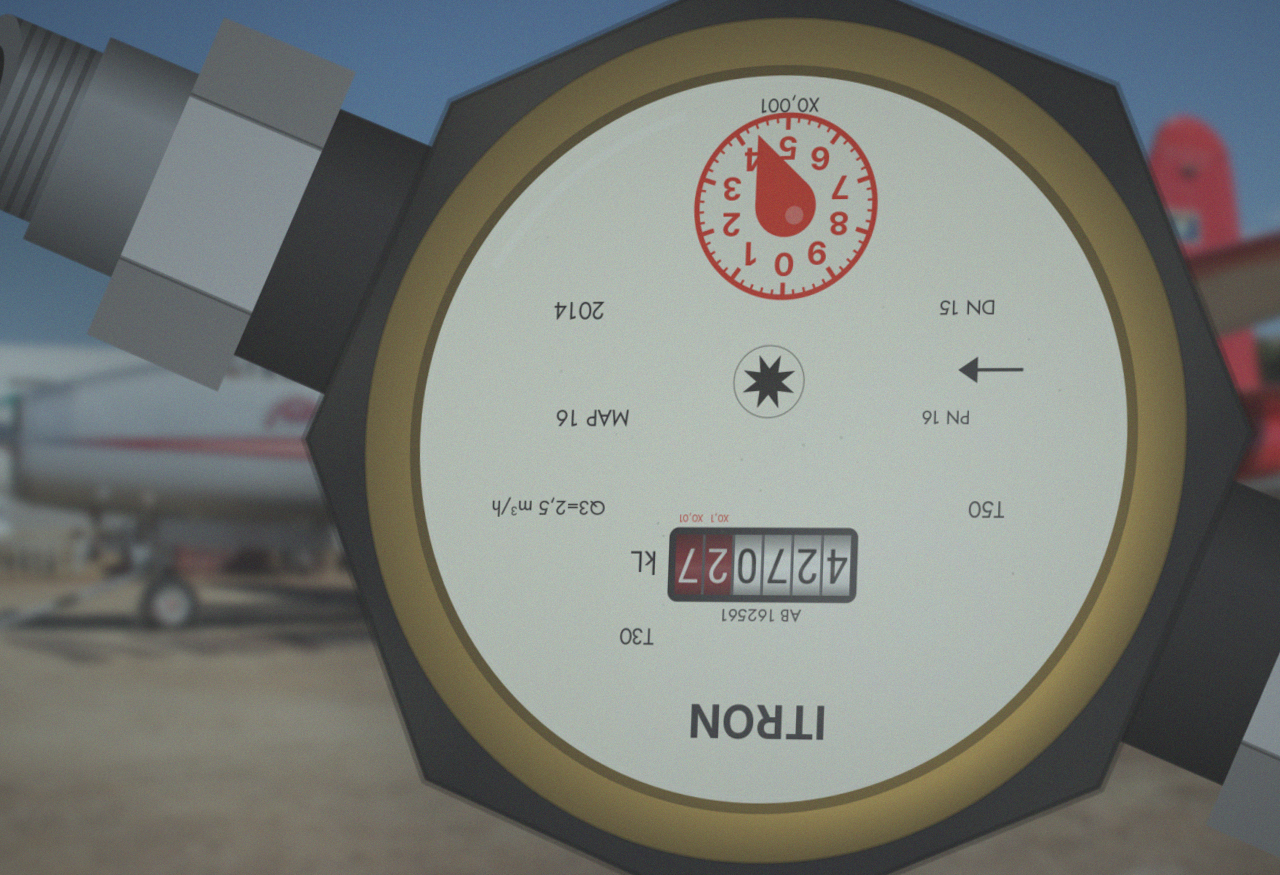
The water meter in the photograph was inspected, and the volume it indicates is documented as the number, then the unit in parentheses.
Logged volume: 4270.274 (kL)
